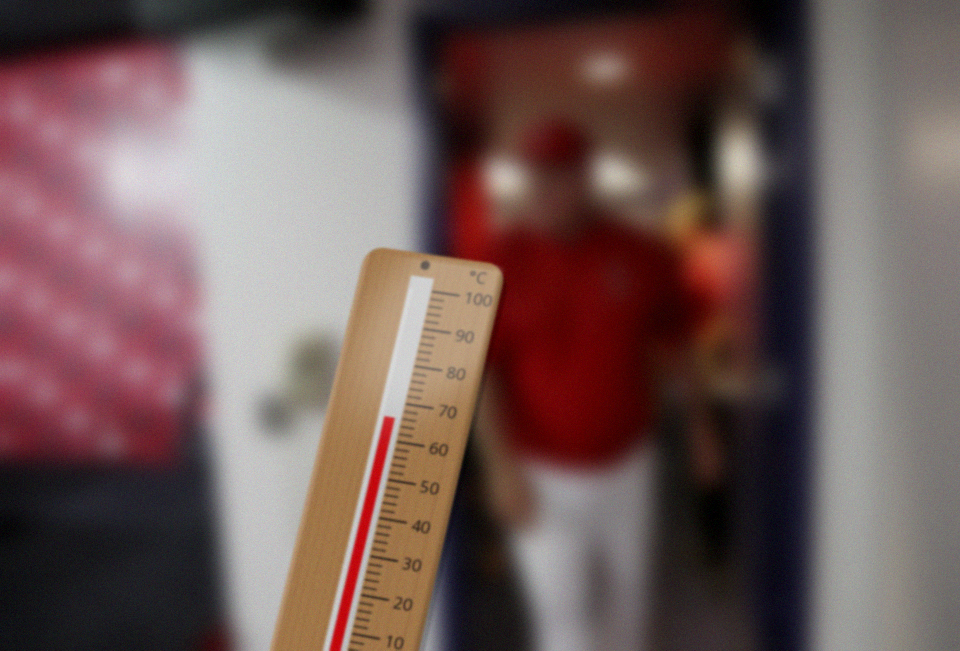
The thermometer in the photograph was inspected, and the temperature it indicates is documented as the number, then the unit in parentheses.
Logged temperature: 66 (°C)
